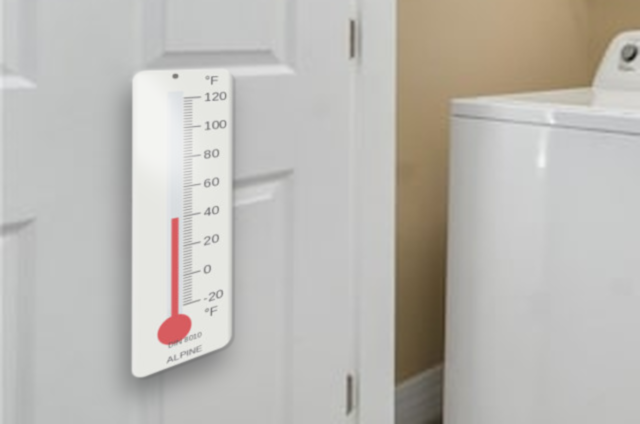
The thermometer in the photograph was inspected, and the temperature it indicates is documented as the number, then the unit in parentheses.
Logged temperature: 40 (°F)
